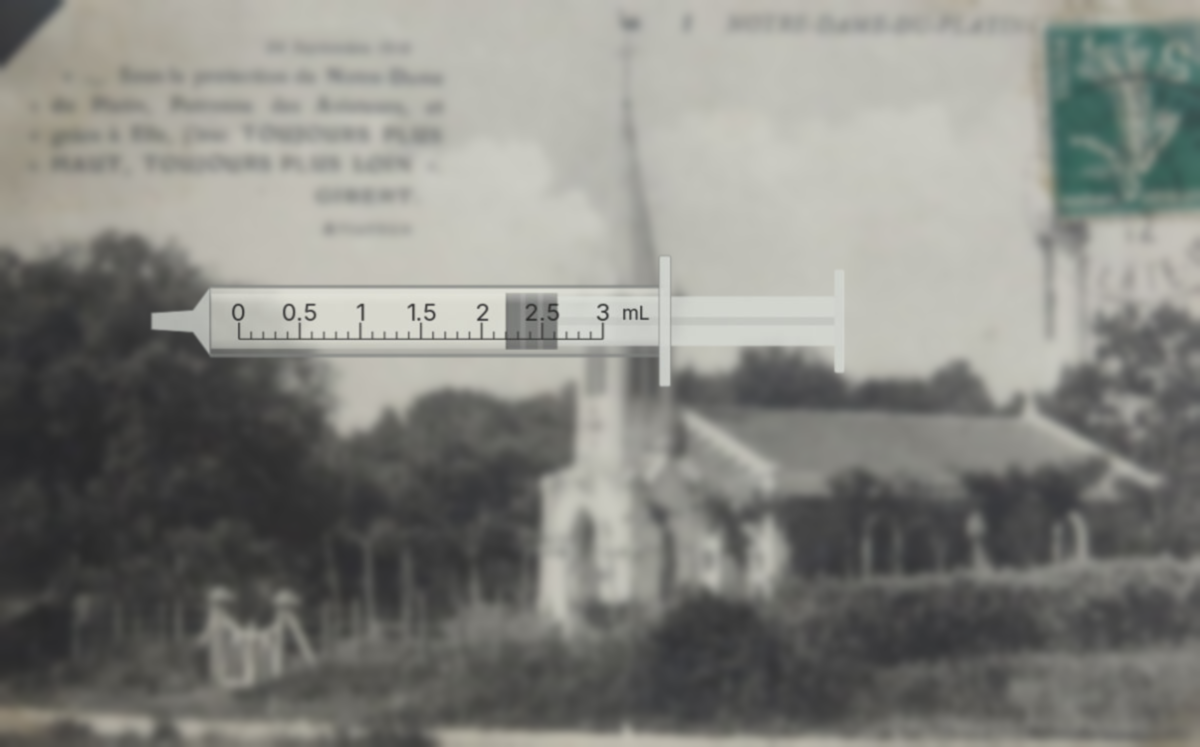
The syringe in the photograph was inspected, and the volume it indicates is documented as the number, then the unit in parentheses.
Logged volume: 2.2 (mL)
